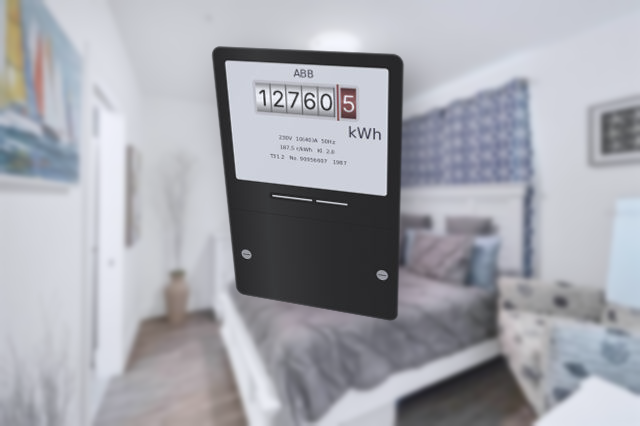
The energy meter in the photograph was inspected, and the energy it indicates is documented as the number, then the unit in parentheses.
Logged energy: 12760.5 (kWh)
